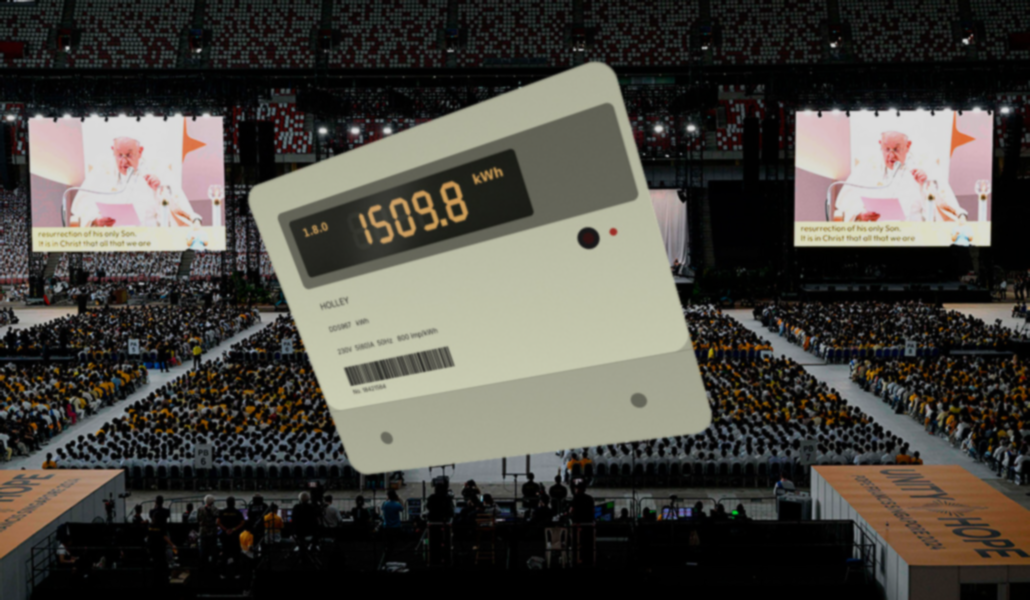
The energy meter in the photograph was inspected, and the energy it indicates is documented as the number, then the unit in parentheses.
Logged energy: 1509.8 (kWh)
